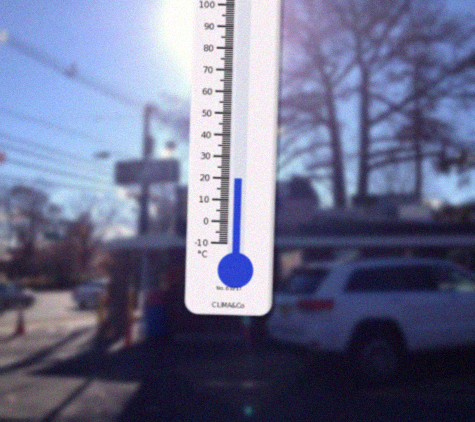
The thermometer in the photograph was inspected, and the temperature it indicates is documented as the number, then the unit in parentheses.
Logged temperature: 20 (°C)
